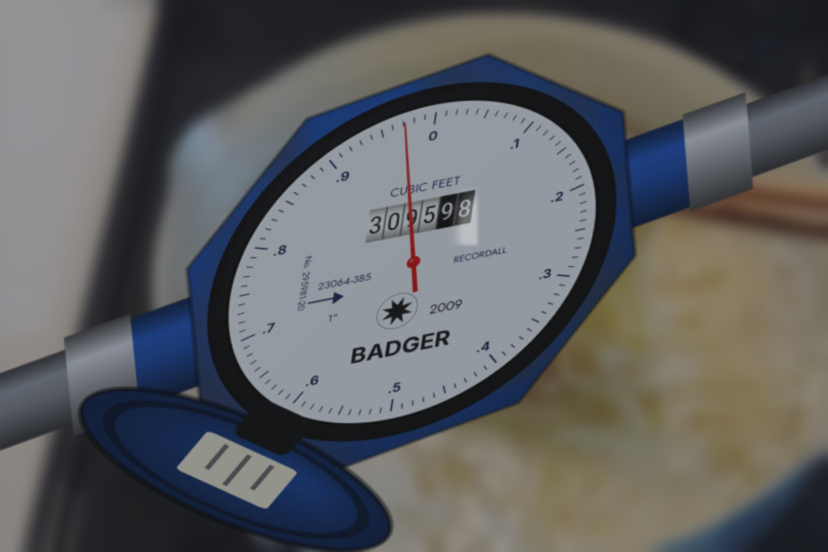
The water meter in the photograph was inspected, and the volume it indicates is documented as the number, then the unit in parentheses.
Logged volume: 309597.97 (ft³)
